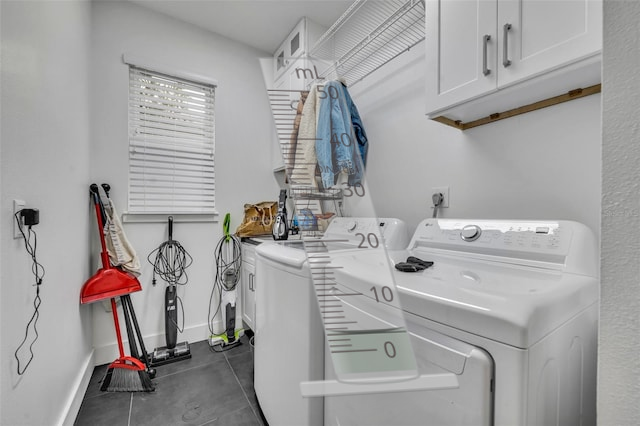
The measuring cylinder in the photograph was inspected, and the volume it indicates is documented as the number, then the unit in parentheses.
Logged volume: 3 (mL)
